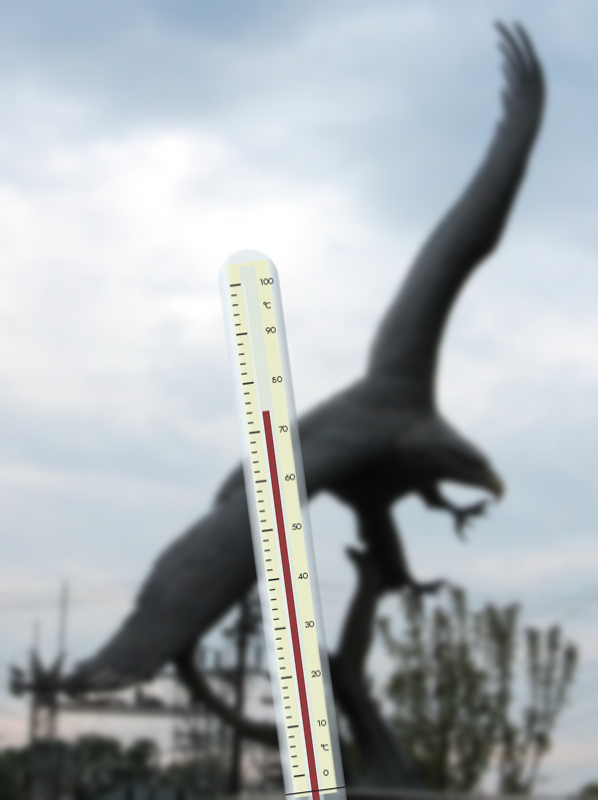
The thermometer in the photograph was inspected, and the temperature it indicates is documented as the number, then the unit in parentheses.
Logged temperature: 74 (°C)
